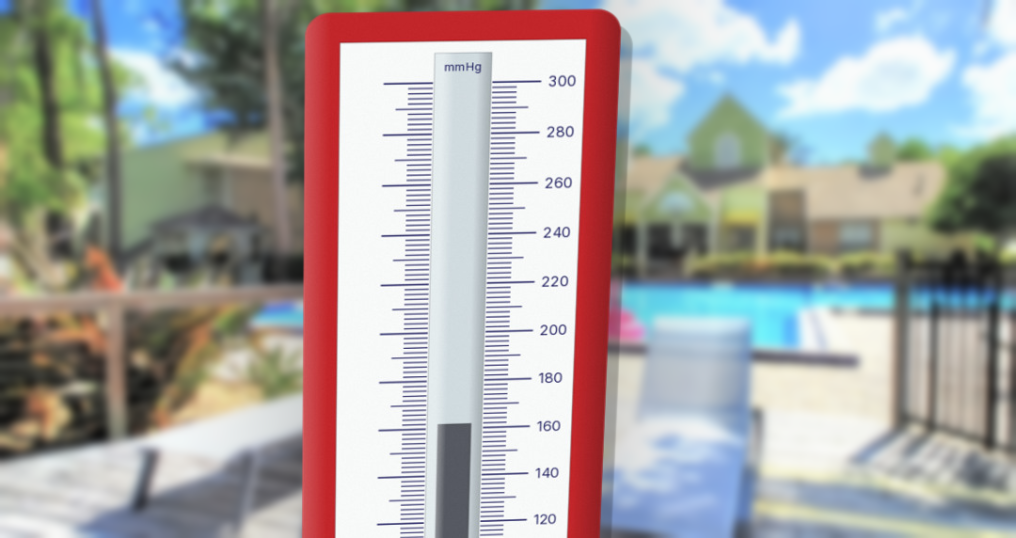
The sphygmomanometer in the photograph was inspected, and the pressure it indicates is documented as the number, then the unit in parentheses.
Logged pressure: 162 (mmHg)
